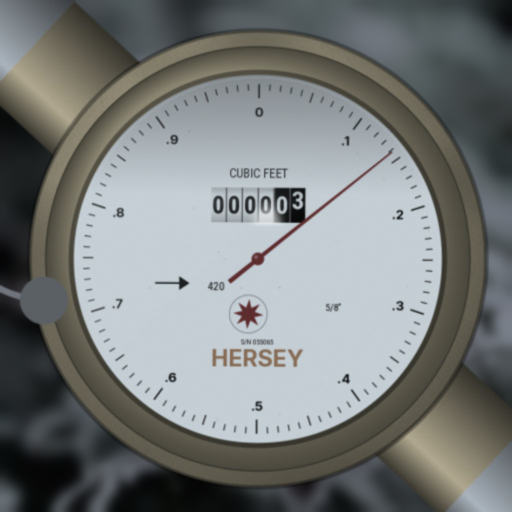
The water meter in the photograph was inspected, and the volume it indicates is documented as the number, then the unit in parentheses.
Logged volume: 3.14 (ft³)
